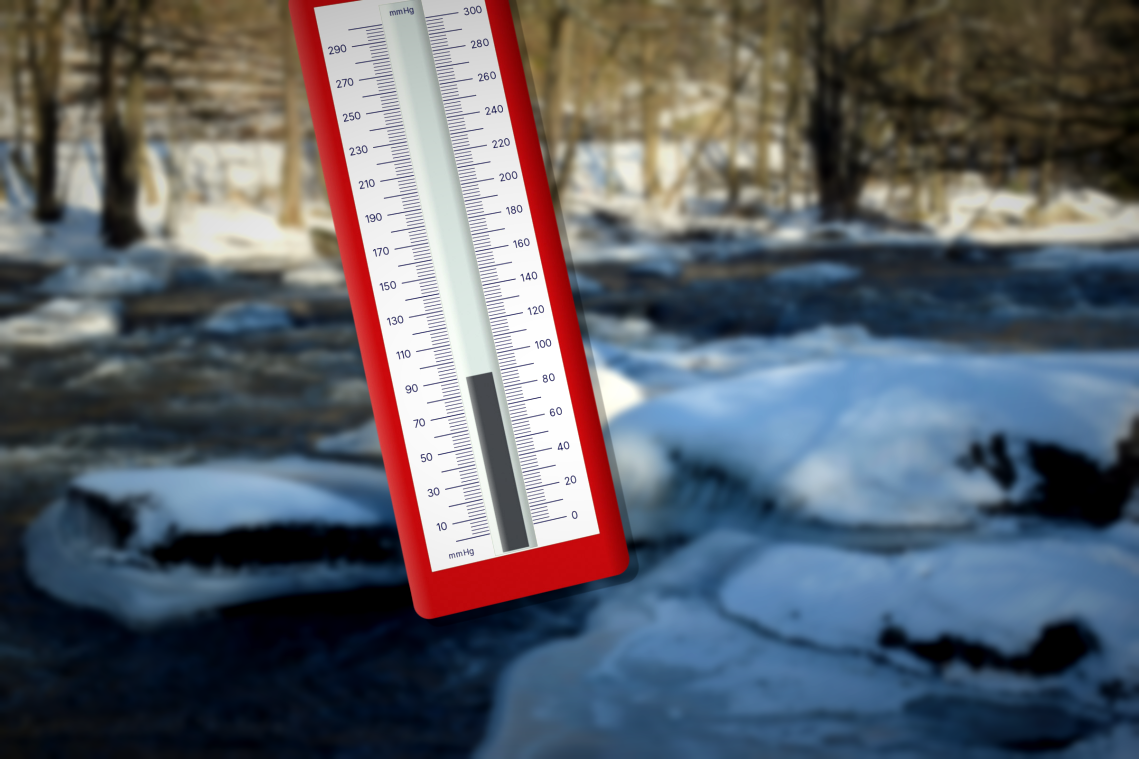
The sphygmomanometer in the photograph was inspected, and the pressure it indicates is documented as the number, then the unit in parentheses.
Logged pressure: 90 (mmHg)
